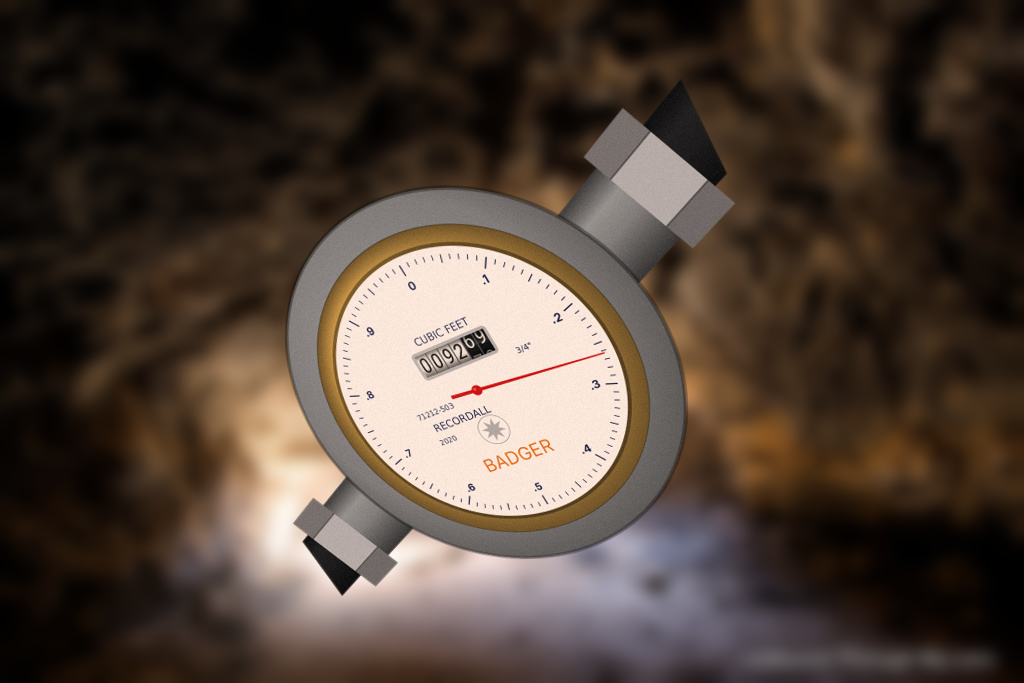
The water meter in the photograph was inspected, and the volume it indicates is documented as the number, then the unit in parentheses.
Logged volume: 9269.26 (ft³)
